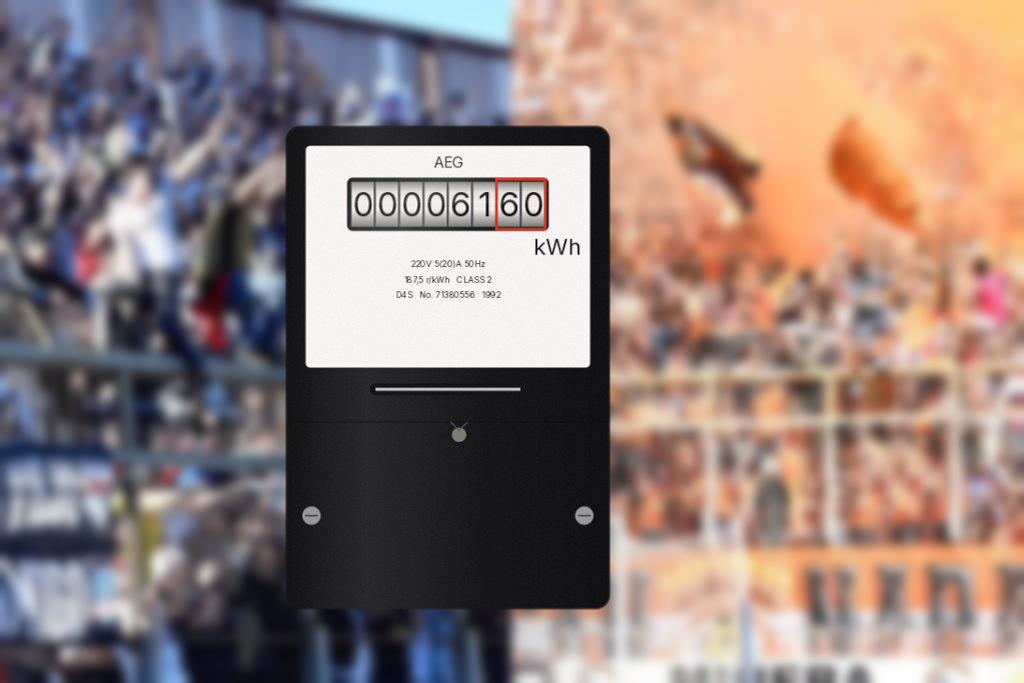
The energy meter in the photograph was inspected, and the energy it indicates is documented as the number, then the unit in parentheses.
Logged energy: 61.60 (kWh)
